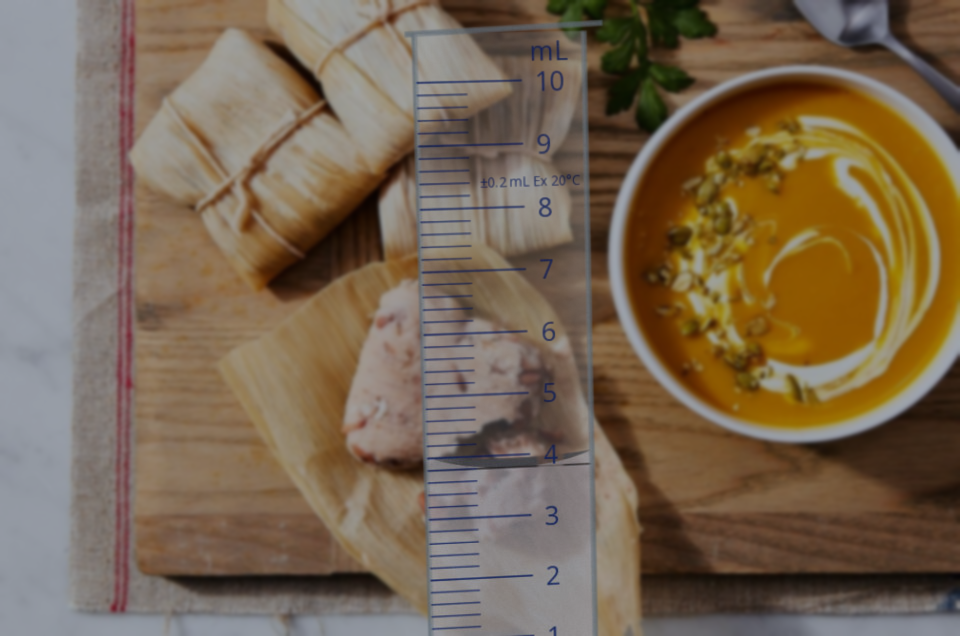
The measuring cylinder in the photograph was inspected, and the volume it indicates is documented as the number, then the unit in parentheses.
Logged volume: 3.8 (mL)
